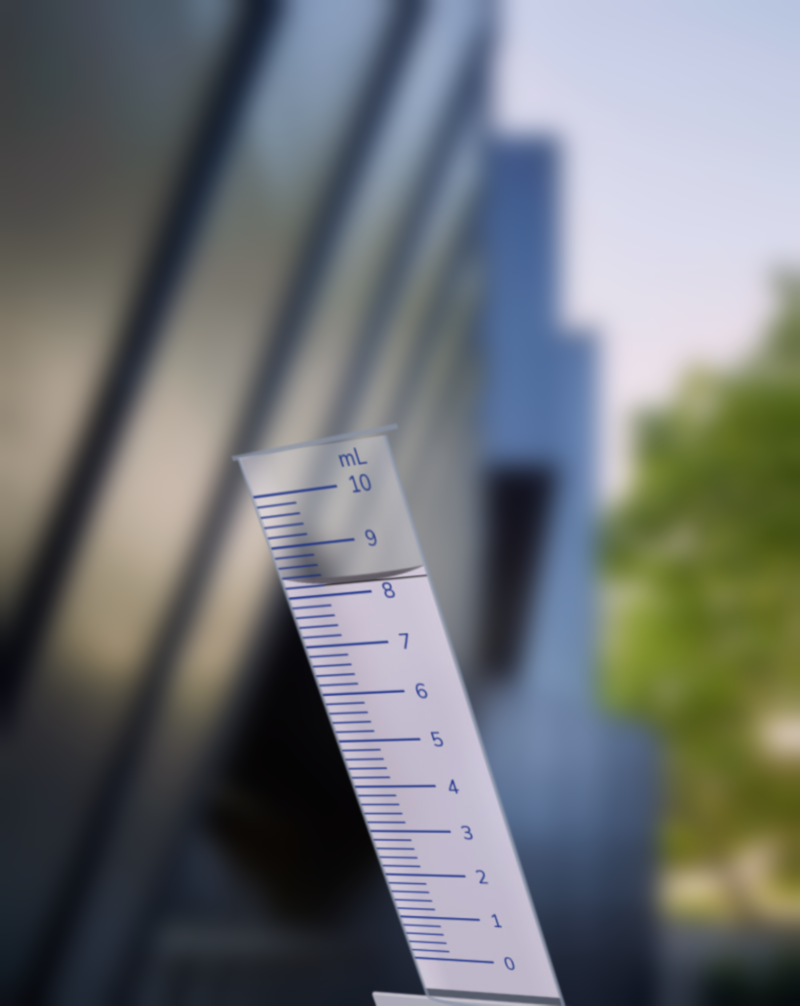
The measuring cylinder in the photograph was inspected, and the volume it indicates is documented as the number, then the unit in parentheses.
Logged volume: 8.2 (mL)
